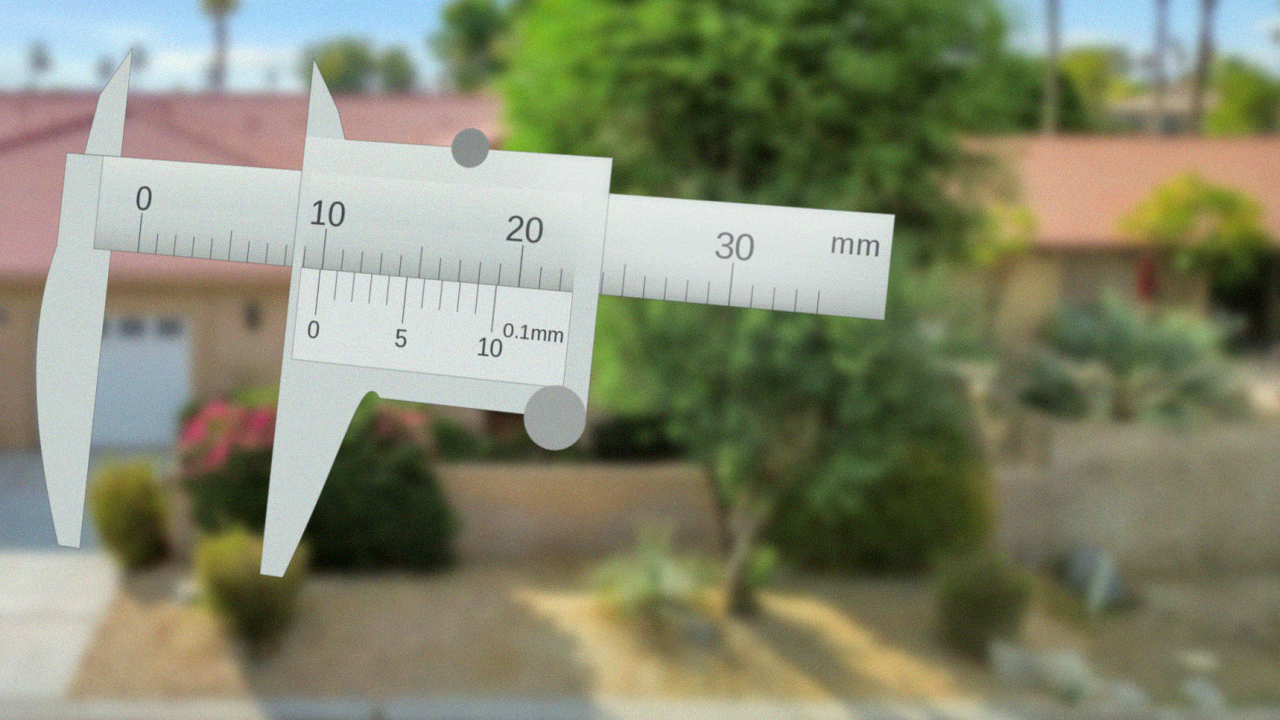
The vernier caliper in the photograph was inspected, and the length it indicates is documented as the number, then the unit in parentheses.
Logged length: 9.9 (mm)
